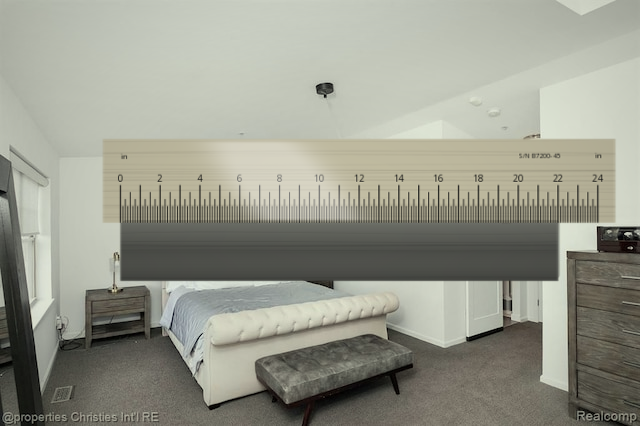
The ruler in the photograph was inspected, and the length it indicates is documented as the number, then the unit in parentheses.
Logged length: 22 (in)
